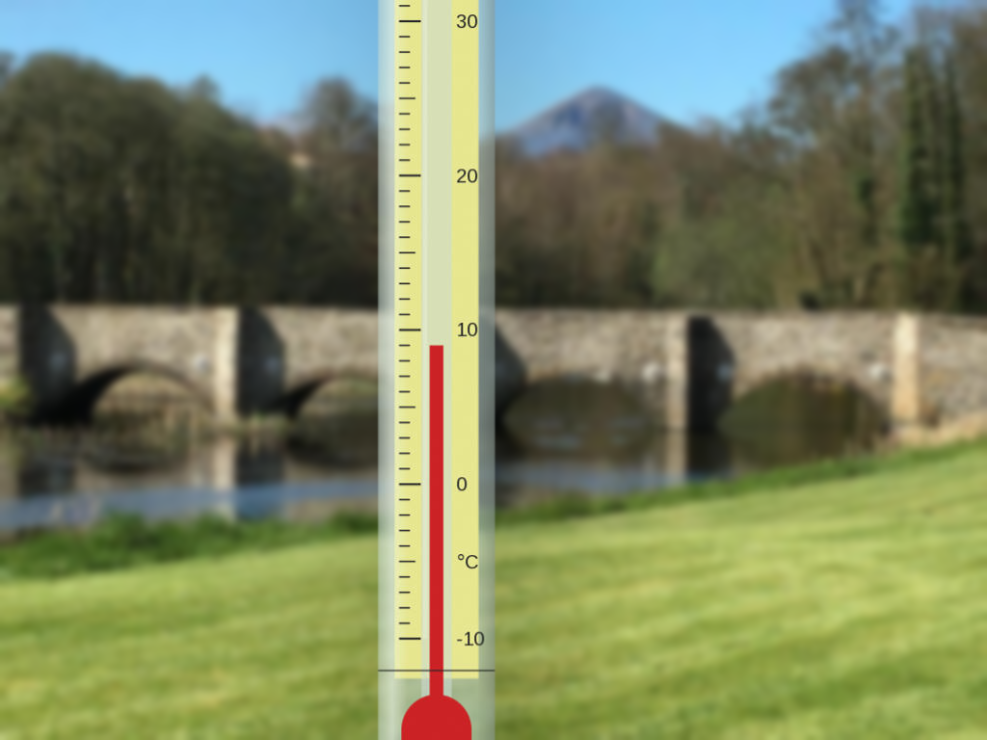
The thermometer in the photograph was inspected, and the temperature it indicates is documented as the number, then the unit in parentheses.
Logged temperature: 9 (°C)
